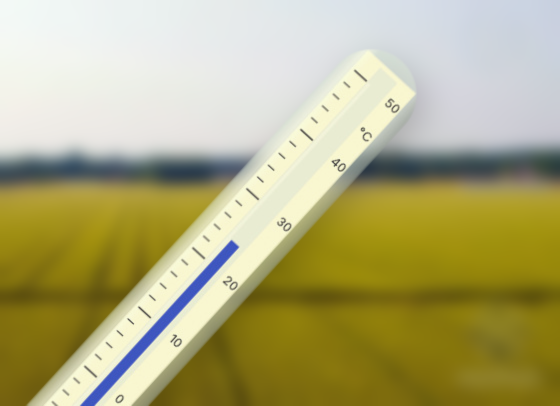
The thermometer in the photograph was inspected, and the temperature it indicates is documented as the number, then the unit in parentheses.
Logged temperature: 24 (°C)
